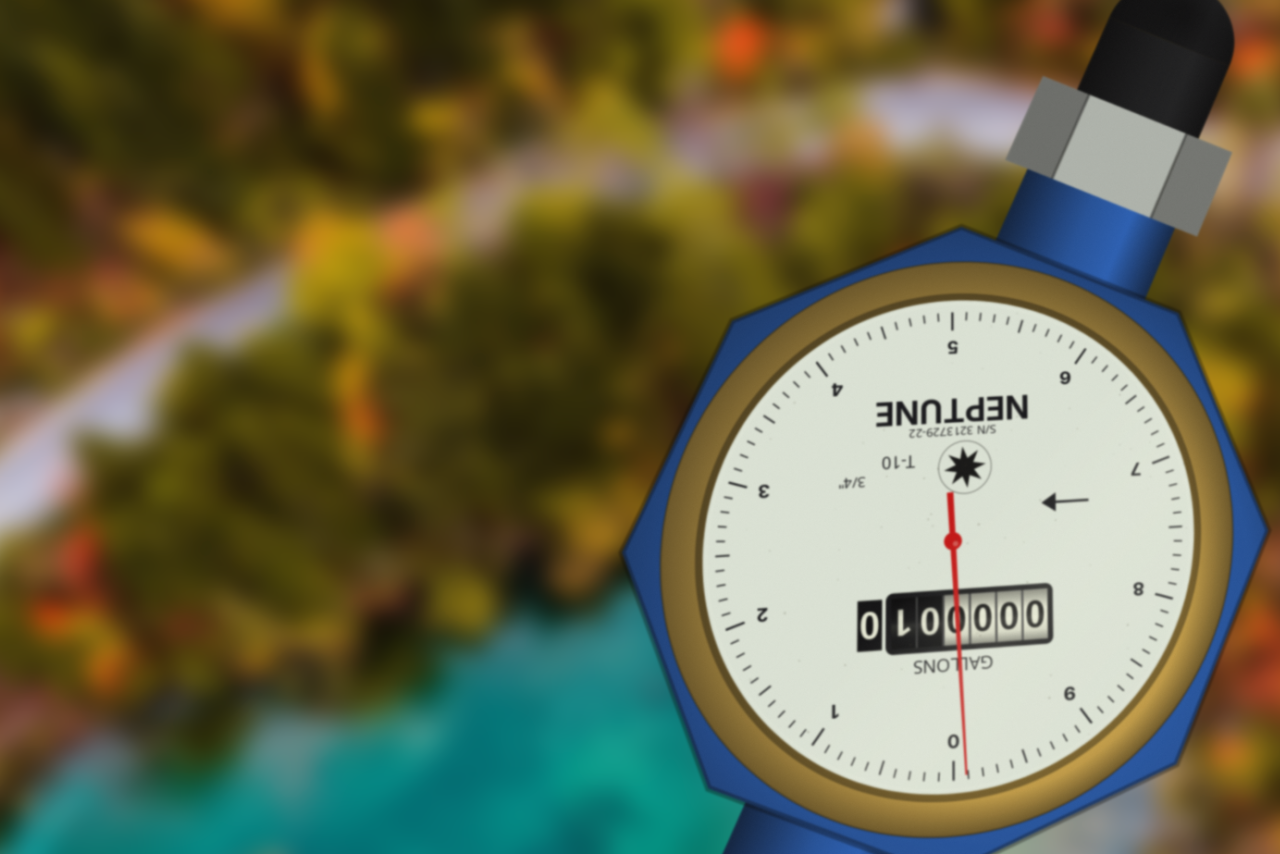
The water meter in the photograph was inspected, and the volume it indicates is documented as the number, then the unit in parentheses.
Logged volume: 9.9 (gal)
